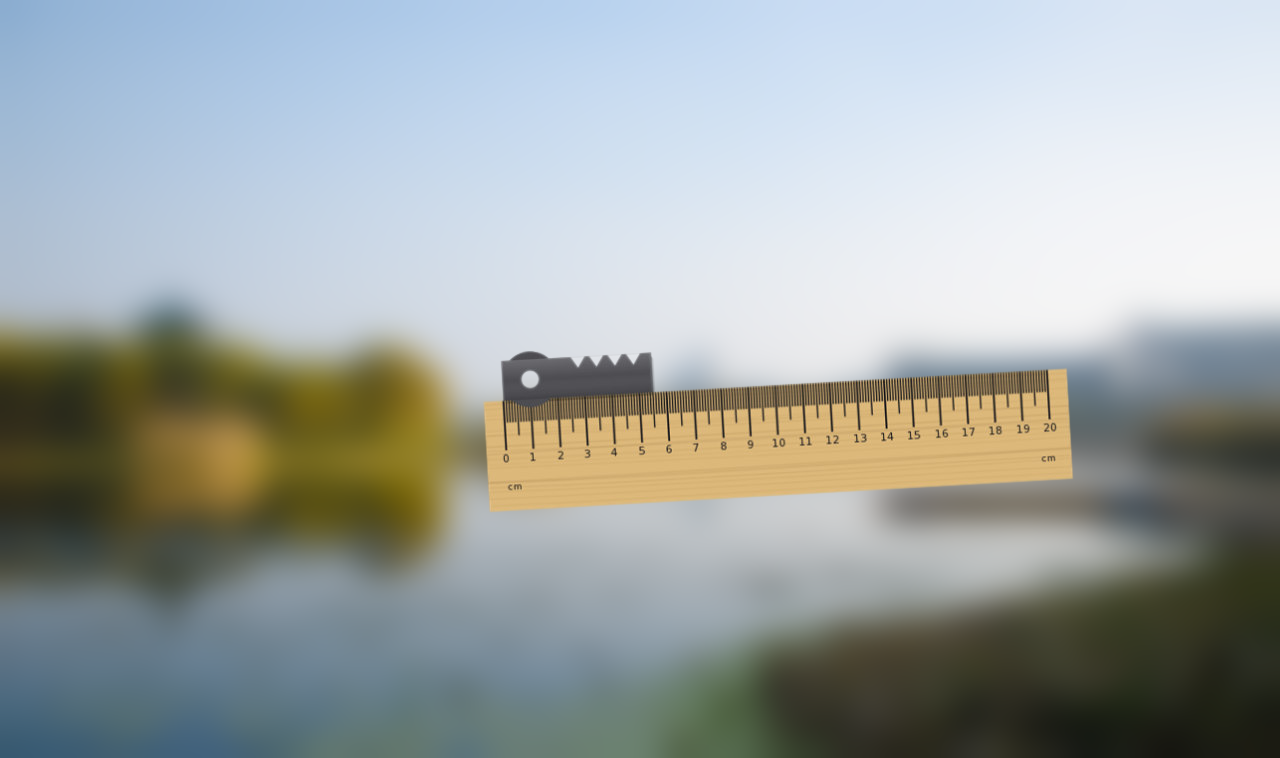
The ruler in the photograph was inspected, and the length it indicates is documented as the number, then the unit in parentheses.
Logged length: 5.5 (cm)
